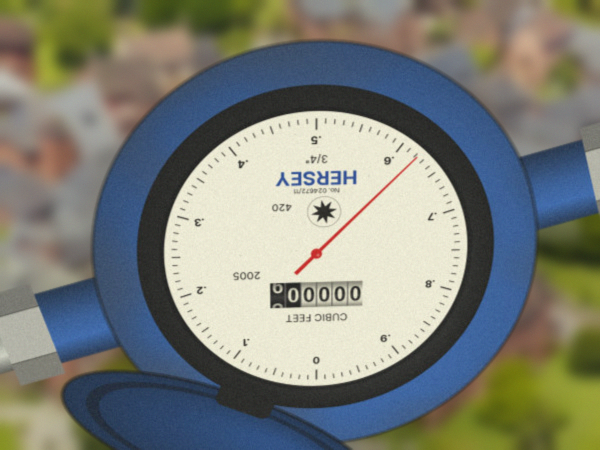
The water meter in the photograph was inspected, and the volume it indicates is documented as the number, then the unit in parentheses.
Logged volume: 8.62 (ft³)
